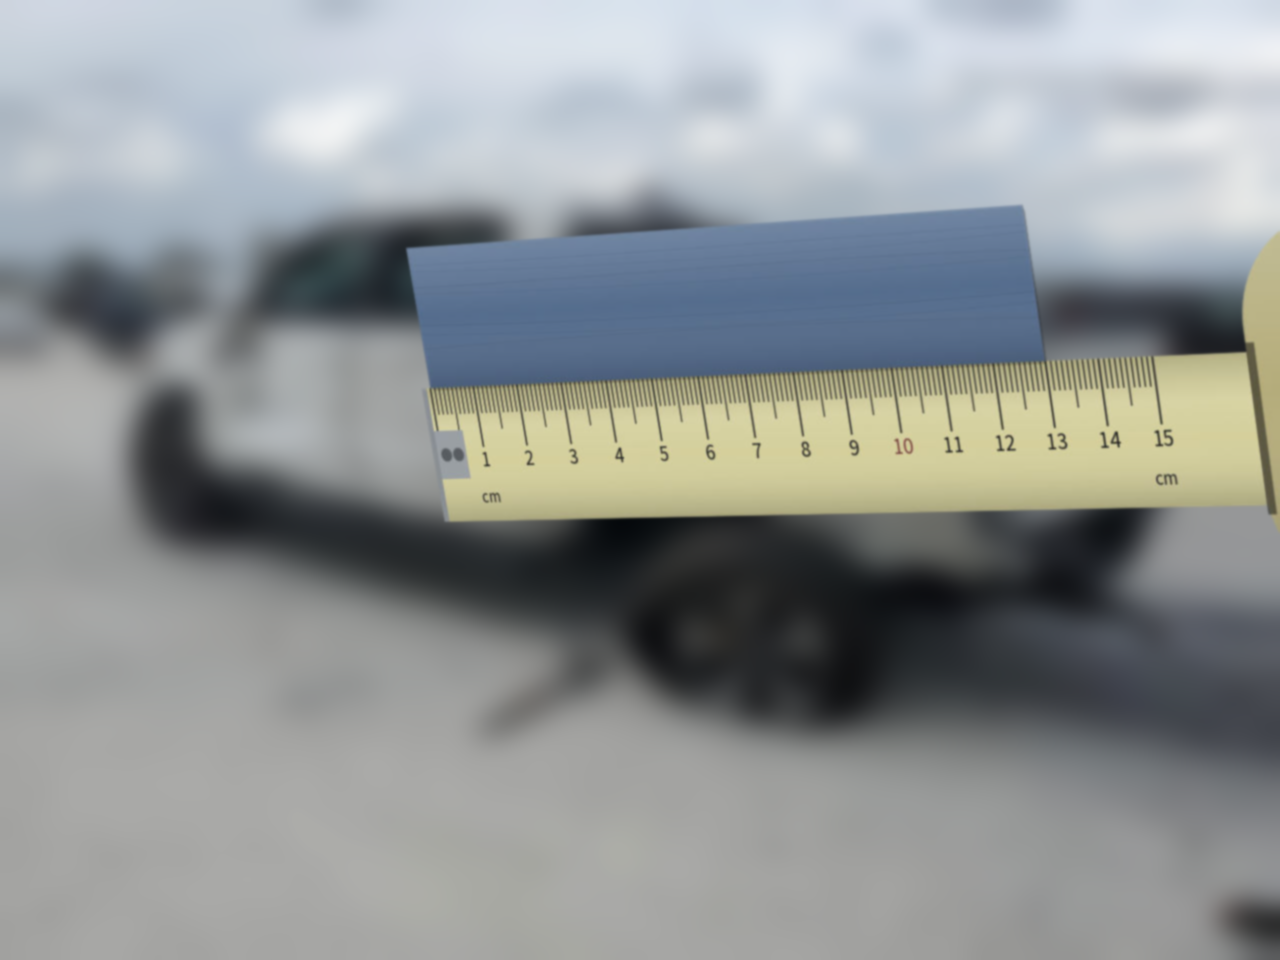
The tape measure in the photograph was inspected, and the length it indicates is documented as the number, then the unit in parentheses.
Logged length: 13 (cm)
